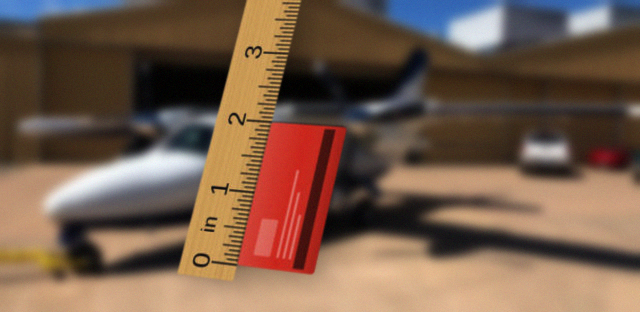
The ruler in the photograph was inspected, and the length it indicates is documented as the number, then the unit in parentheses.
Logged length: 2 (in)
